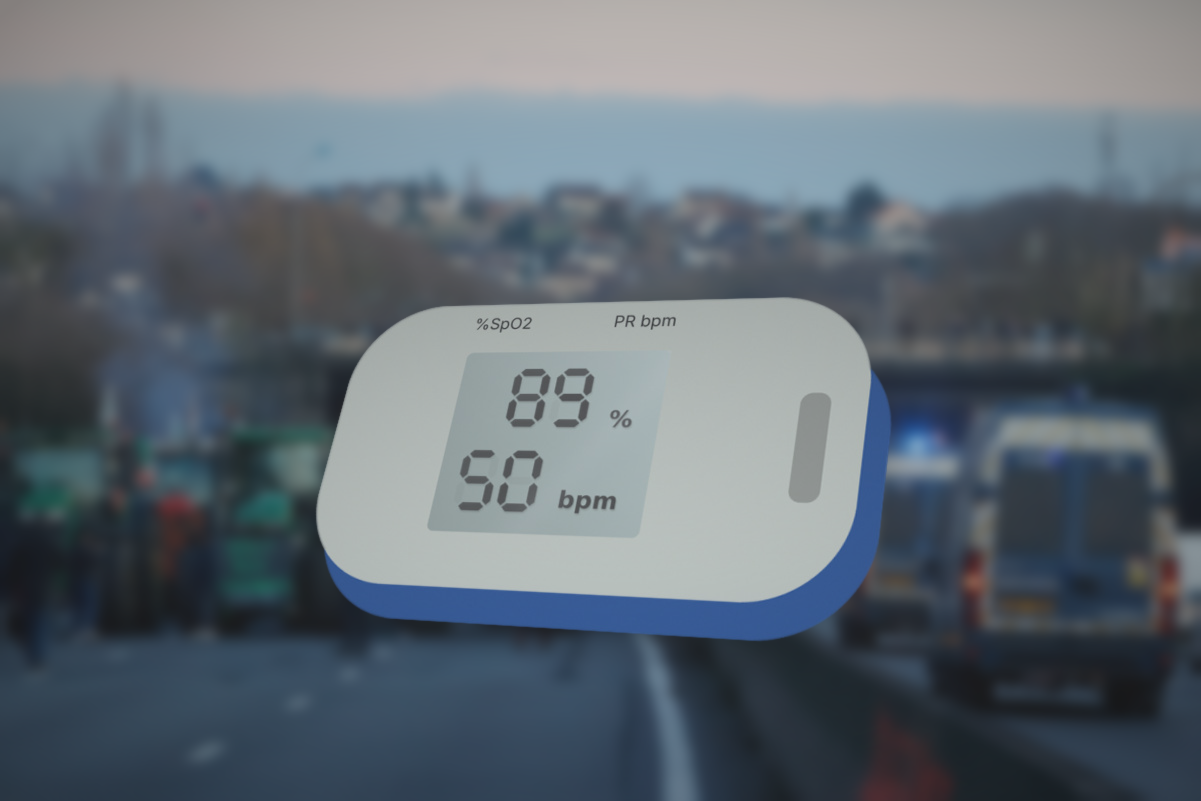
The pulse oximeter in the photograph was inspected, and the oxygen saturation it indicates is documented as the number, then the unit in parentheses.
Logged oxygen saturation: 89 (%)
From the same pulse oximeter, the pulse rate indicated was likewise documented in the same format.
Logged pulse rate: 50 (bpm)
